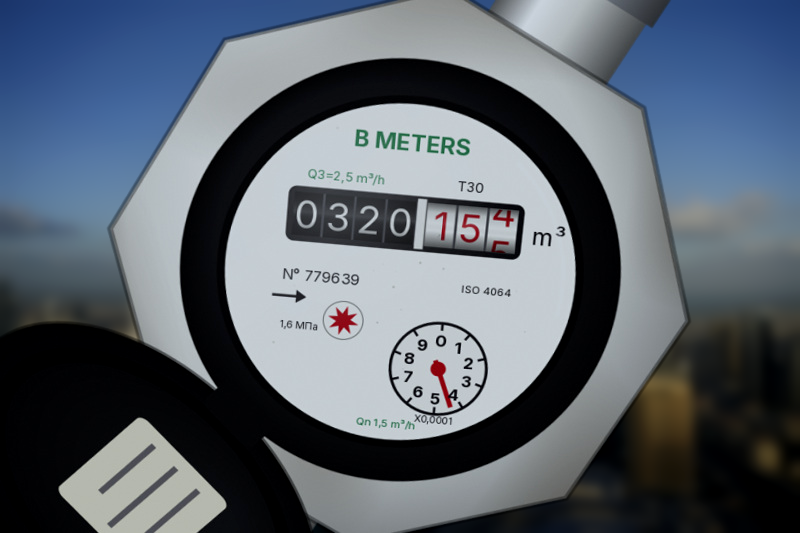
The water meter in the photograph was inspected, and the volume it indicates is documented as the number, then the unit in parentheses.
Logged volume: 320.1544 (m³)
